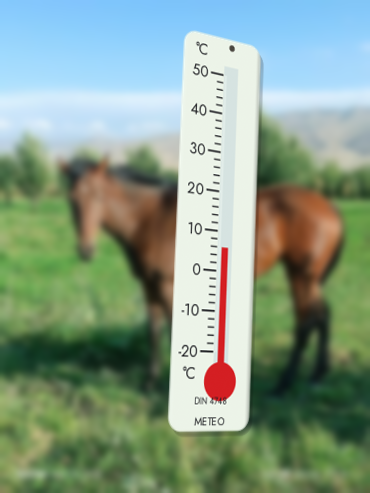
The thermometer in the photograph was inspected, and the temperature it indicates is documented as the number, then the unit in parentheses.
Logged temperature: 6 (°C)
